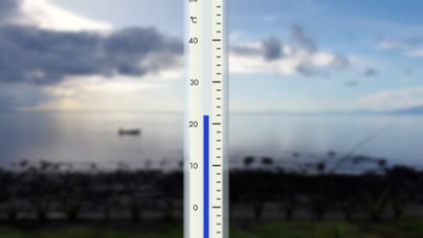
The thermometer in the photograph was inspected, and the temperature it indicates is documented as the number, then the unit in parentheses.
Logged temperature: 22 (°C)
